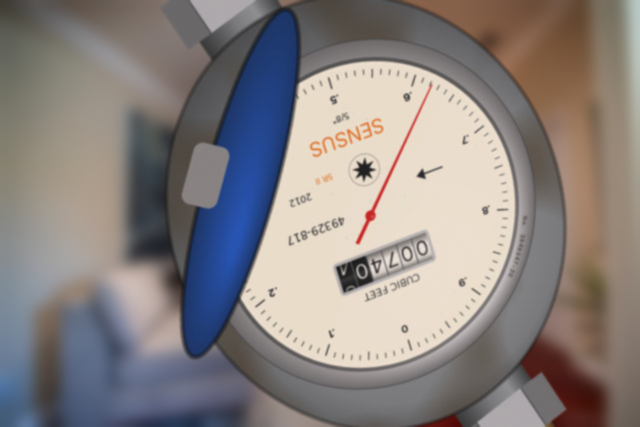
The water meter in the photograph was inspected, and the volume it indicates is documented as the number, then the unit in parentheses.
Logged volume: 7403.62 (ft³)
